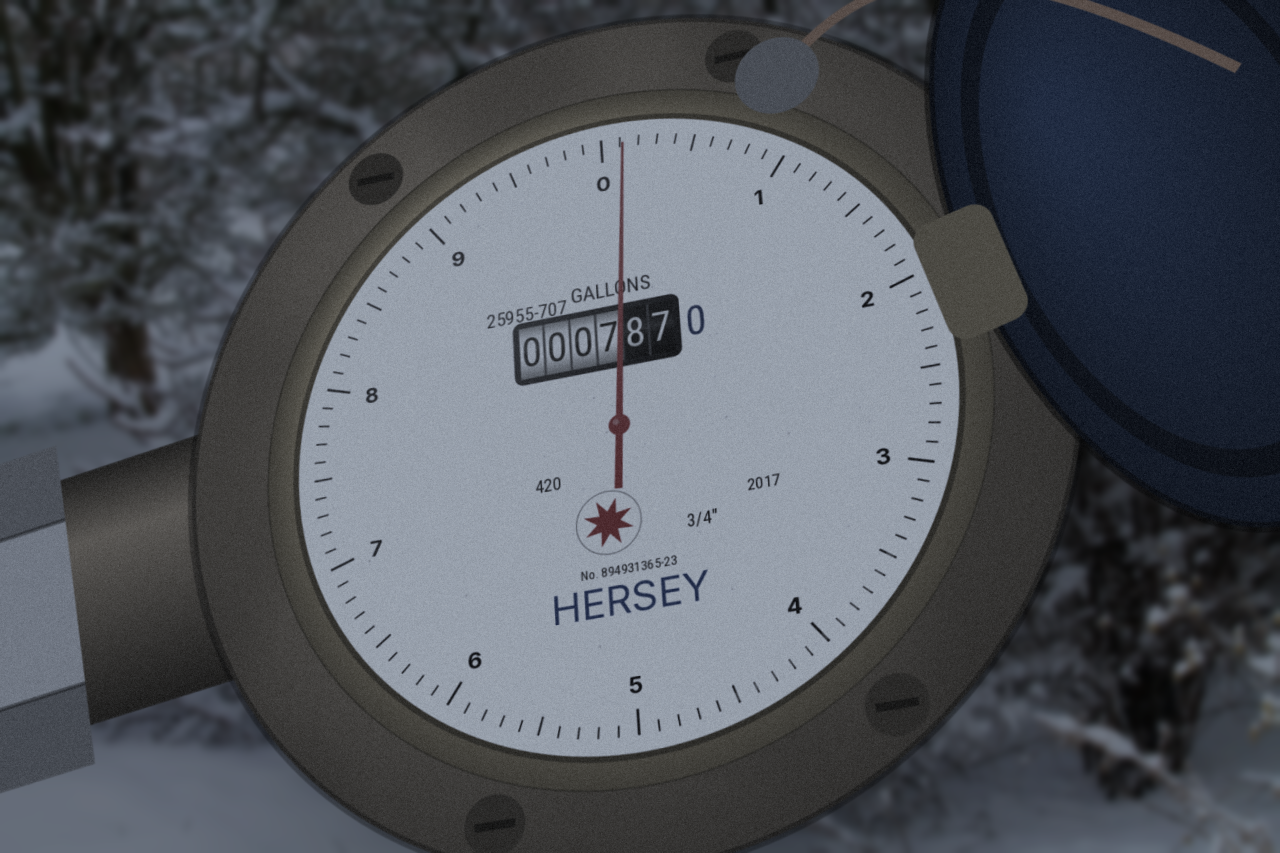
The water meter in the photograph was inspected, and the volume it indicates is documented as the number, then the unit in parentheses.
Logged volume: 7870.1 (gal)
